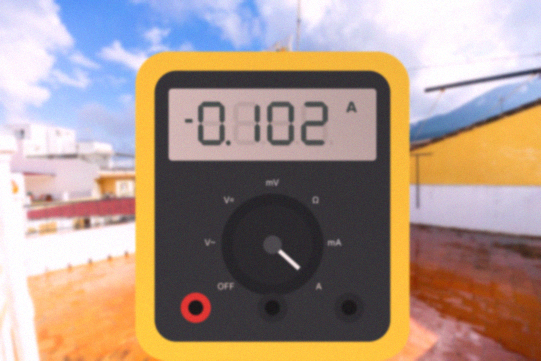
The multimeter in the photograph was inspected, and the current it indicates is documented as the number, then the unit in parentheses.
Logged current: -0.102 (A)
